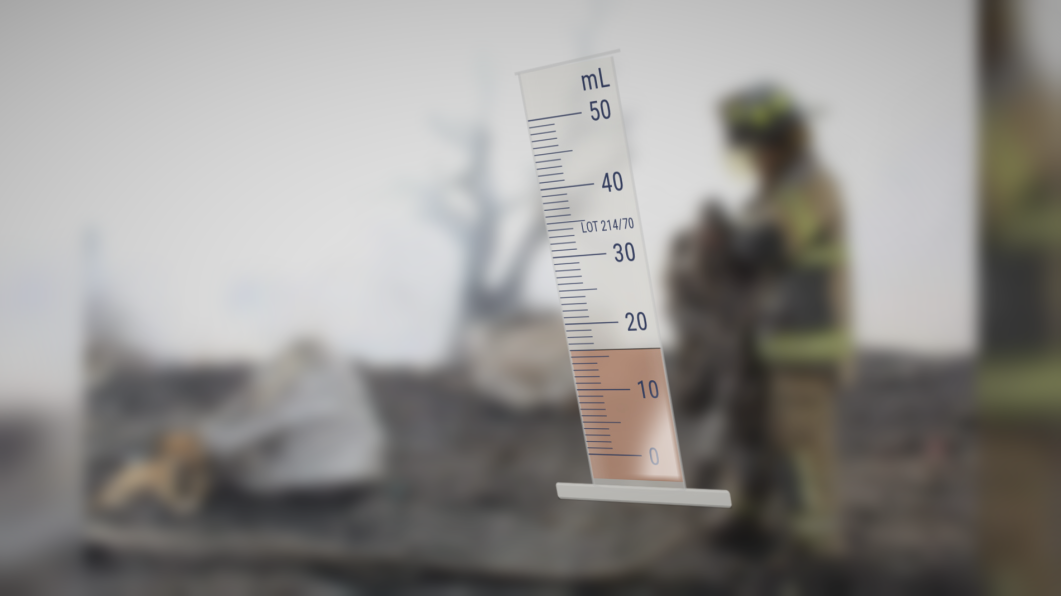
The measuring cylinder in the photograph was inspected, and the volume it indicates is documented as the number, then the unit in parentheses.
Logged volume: 16 (mL)
